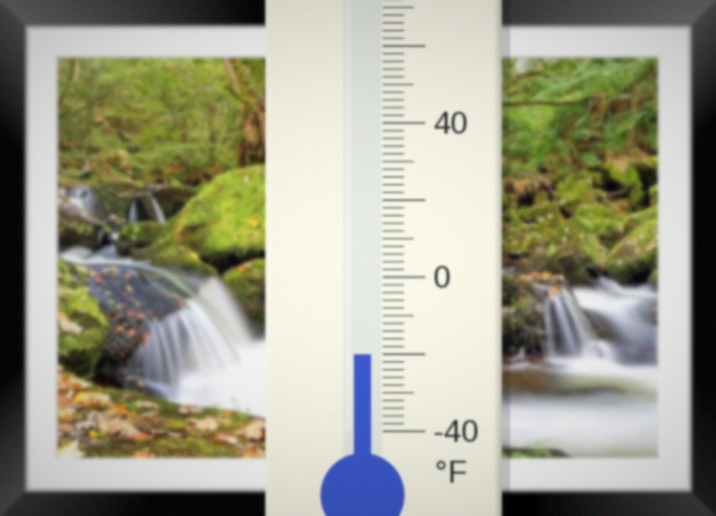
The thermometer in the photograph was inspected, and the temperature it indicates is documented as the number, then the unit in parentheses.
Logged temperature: -20 (°F)
